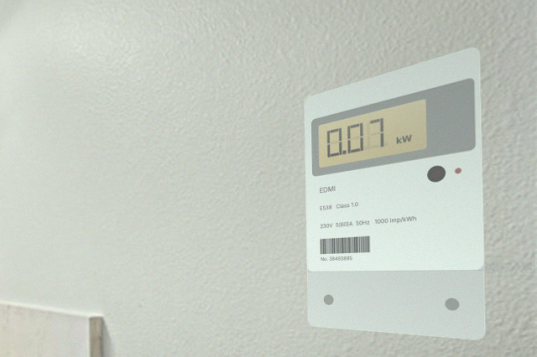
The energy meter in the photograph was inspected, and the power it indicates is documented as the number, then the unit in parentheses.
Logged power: 0.07 (kW)
